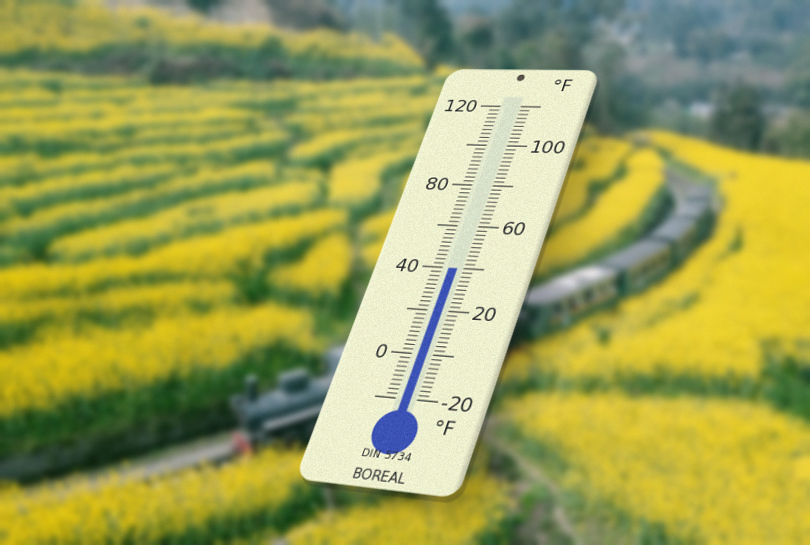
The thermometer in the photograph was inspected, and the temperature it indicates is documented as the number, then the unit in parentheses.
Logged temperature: 40 (°F)
